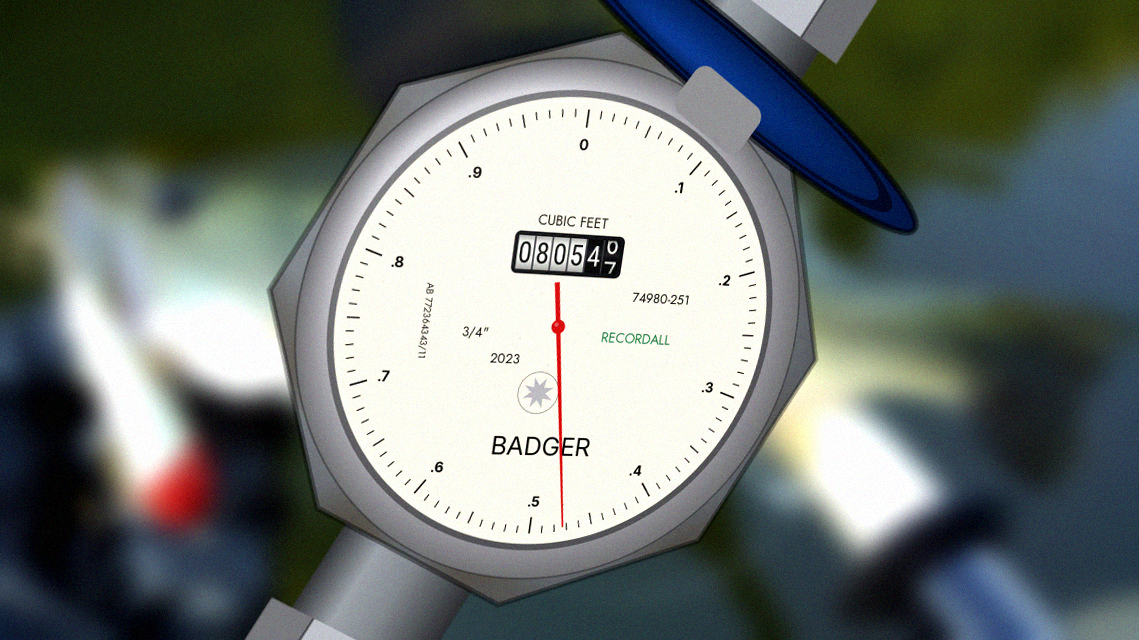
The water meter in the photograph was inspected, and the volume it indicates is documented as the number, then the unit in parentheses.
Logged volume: 80546.47 (ft³)
